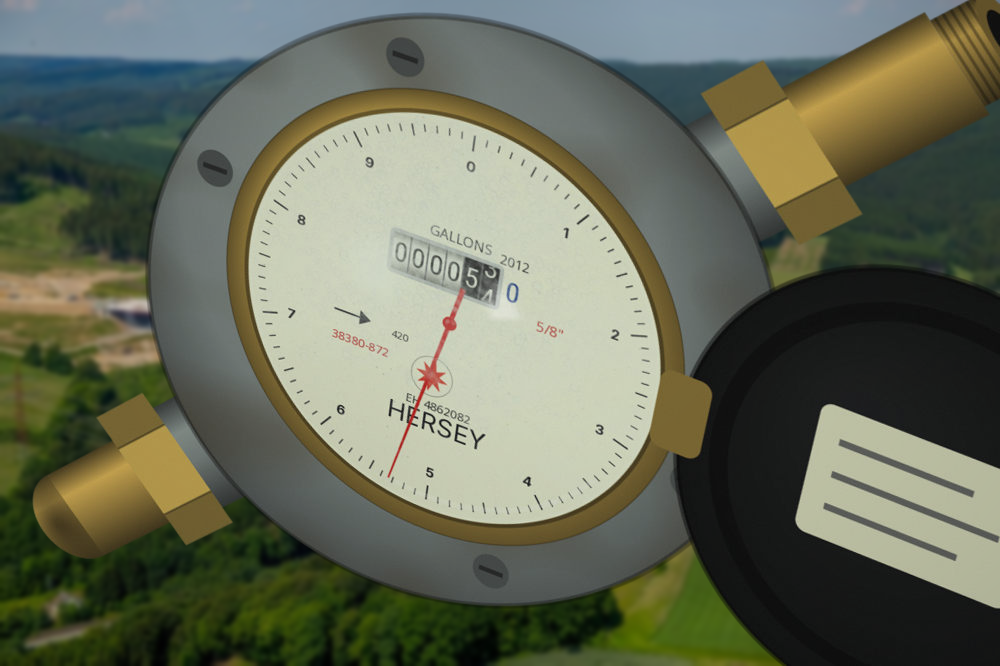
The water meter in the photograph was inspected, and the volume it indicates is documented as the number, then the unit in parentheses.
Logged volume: 535.3 (gal)
